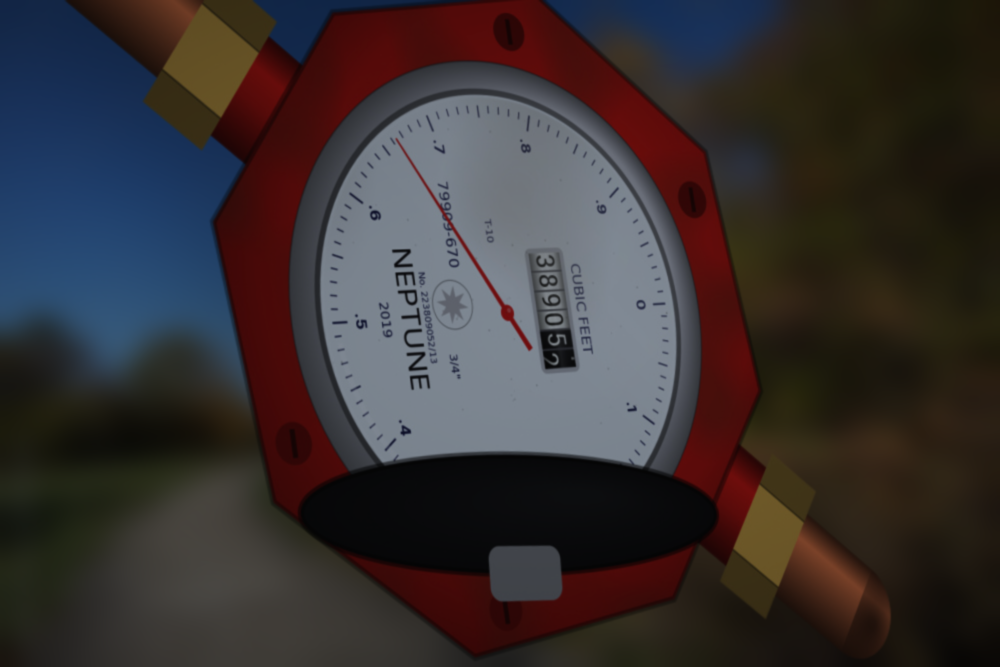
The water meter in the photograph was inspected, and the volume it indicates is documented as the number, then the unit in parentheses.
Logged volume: 389051.66 (ft³)
